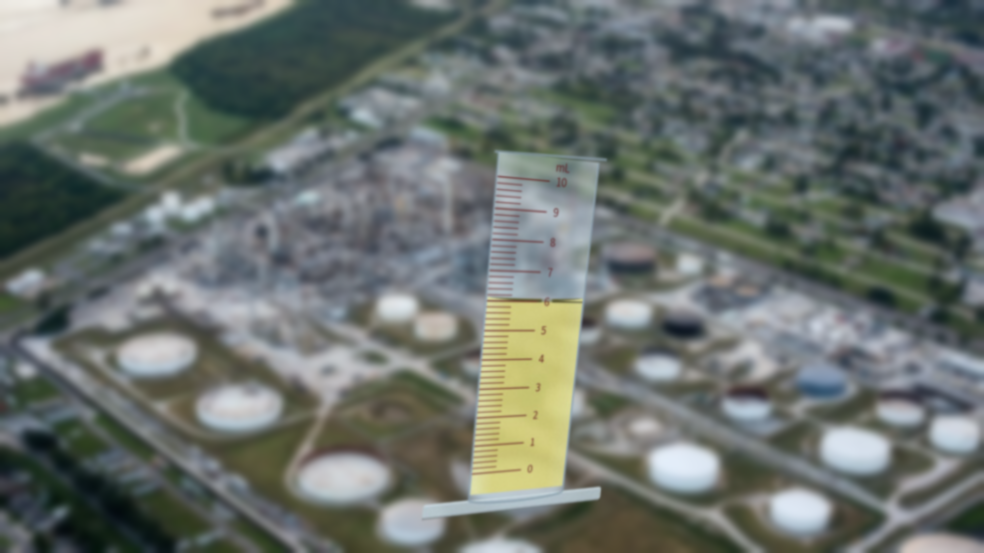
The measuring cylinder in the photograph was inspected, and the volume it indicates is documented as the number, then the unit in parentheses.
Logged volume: 6 (mL)
